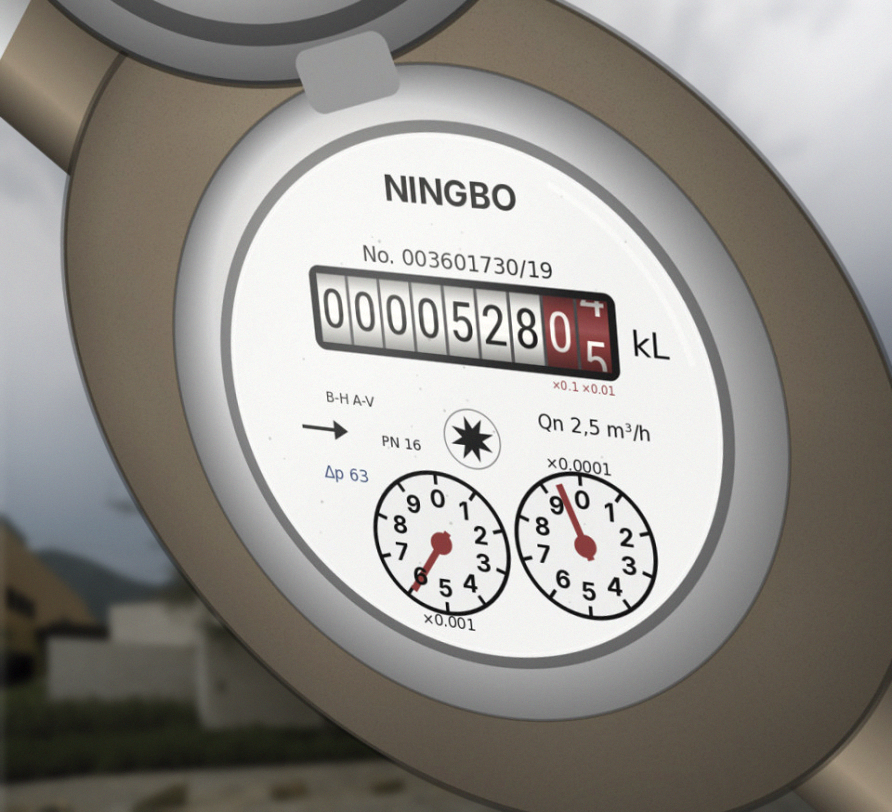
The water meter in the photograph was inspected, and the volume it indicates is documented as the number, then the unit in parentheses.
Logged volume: 528.0459 (kL)
